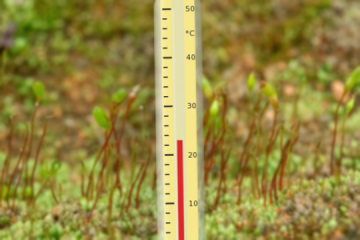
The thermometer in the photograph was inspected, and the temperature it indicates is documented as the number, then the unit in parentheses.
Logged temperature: 23 (°C)
